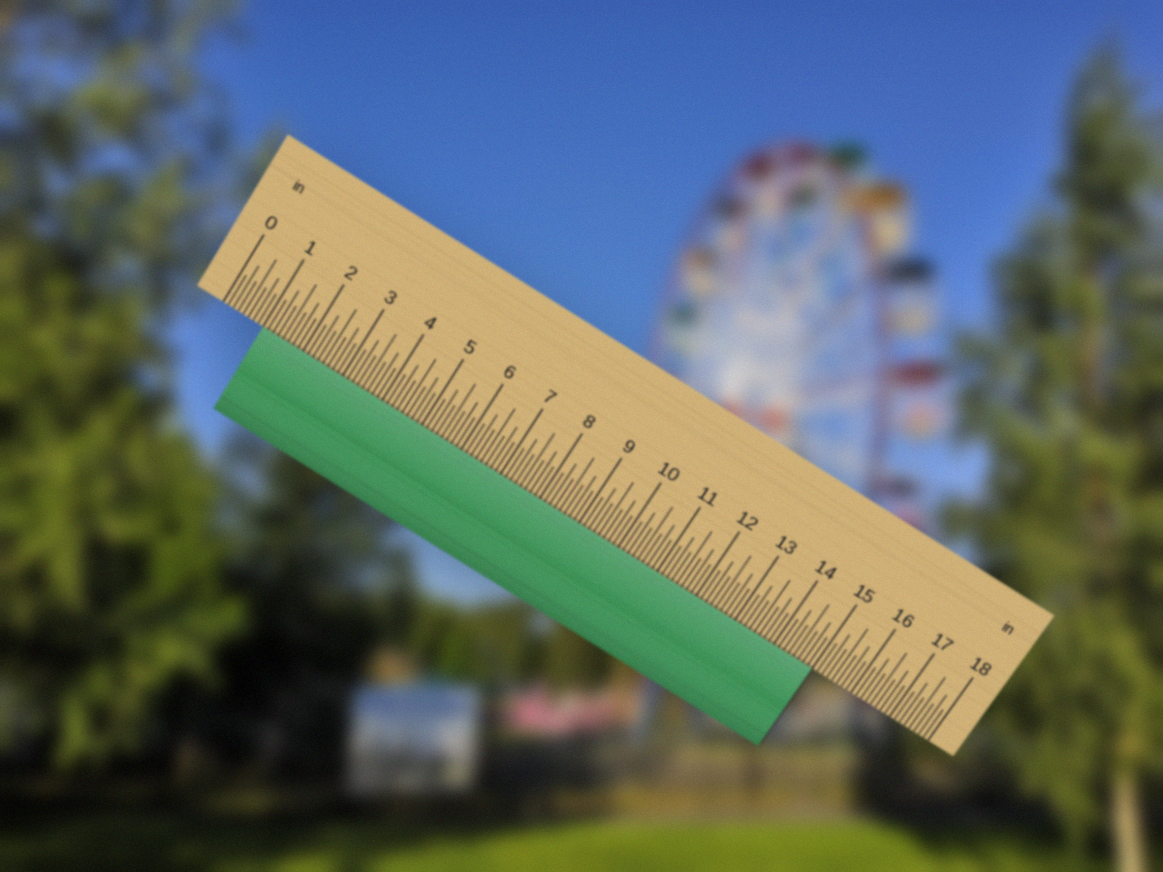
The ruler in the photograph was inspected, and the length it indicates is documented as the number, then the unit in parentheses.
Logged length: 14 (in)
